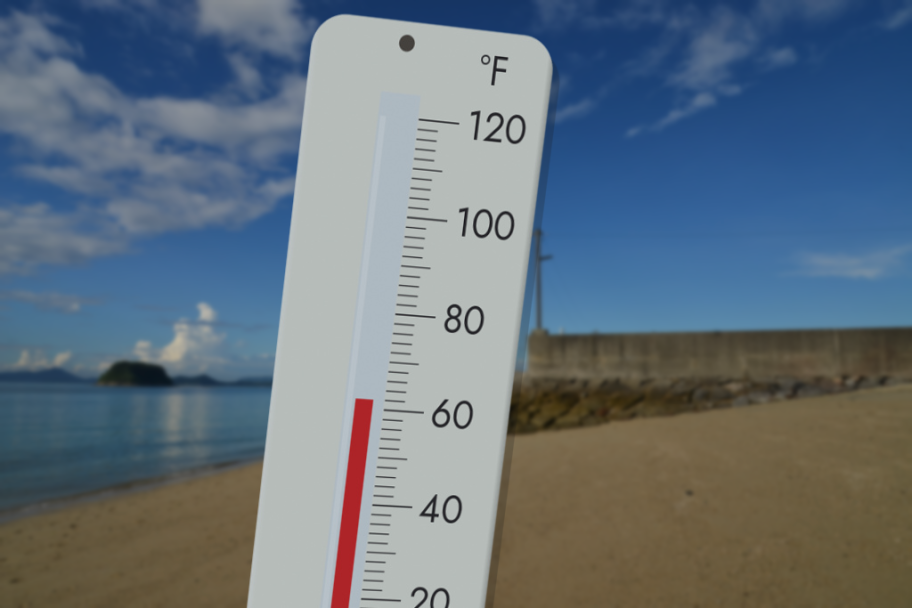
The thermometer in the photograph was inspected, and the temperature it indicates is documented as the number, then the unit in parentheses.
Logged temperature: 62 (°F)
